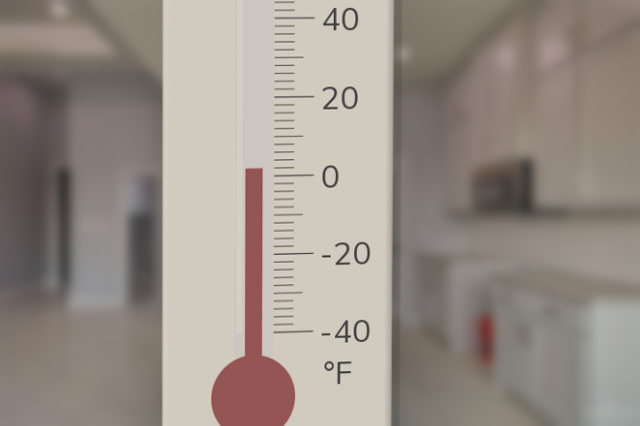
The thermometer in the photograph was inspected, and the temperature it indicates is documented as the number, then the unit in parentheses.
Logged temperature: 2 (°F)
